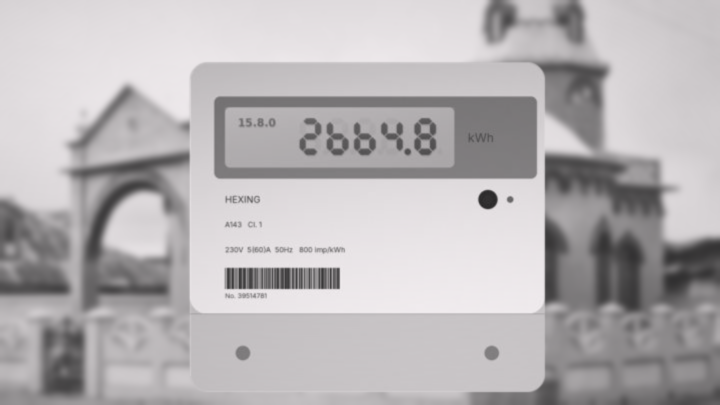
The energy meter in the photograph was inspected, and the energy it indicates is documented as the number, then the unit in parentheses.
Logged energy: 2664.8 (kWh)
